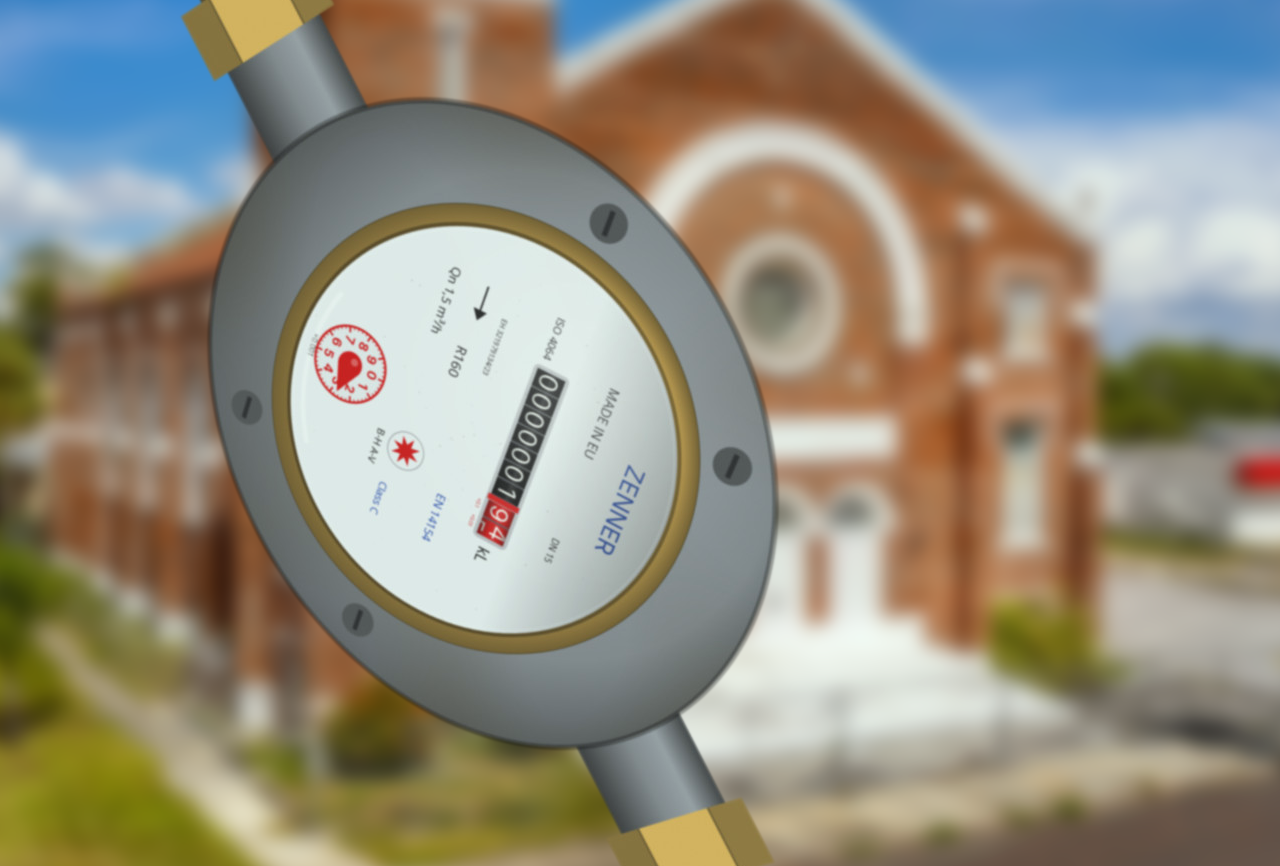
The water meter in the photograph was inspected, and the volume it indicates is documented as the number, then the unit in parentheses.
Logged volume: 1.942 (kL)
